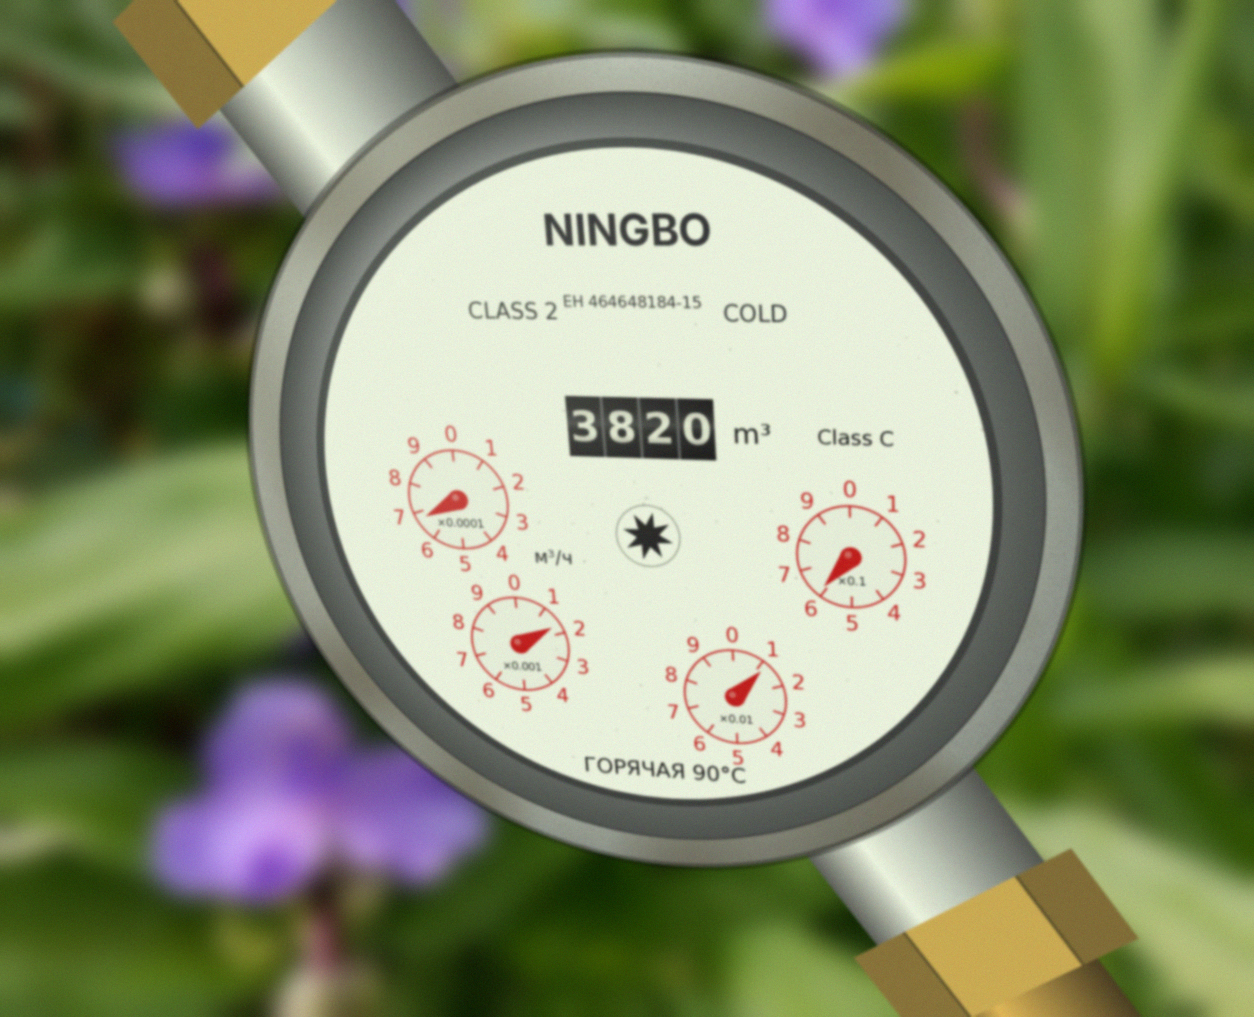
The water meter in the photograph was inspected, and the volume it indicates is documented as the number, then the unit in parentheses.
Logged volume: 3820.6116 (m³)
